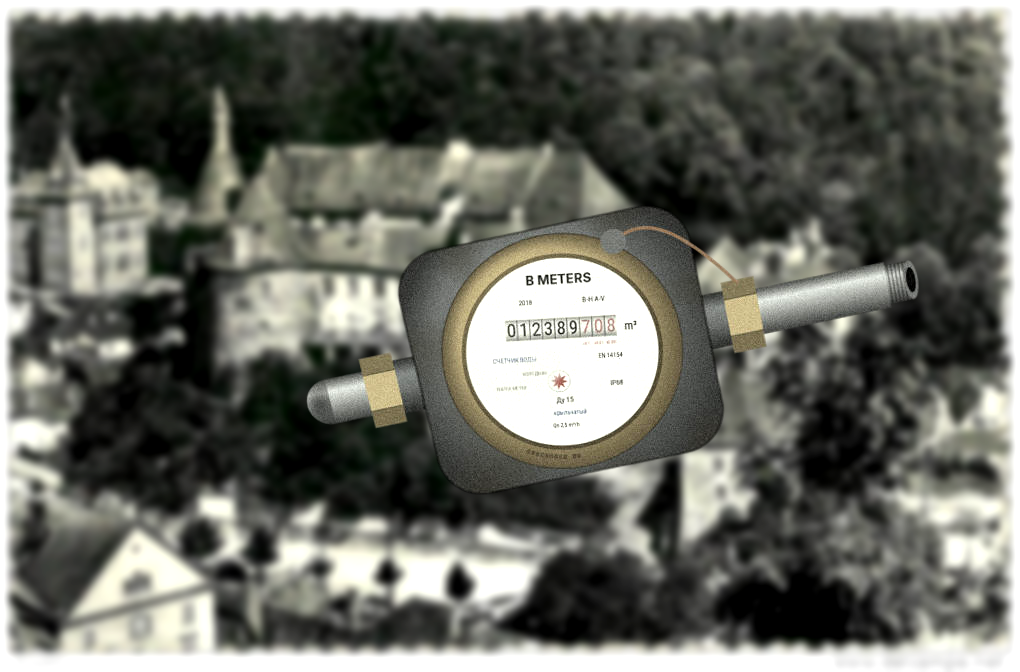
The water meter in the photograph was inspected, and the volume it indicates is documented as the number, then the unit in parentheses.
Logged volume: 12389.708 (m³)
